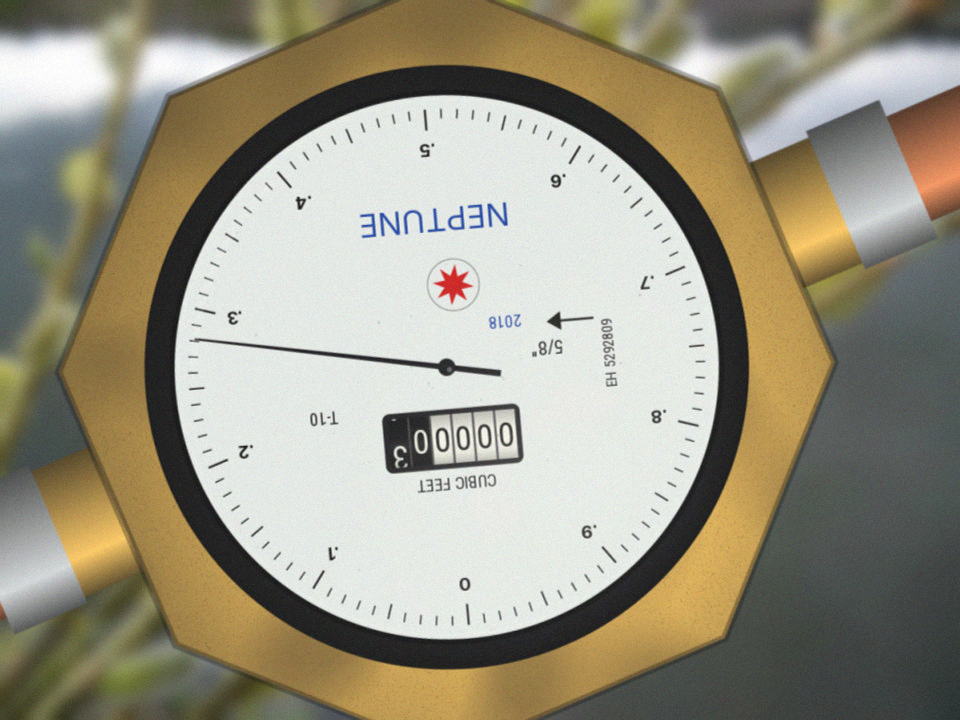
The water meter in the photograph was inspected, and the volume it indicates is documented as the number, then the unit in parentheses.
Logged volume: 3.28 (ft³)
